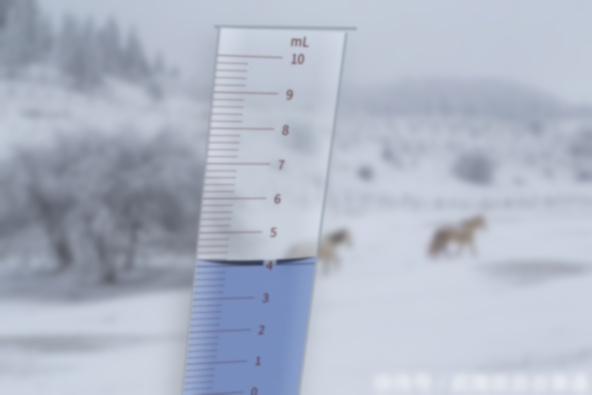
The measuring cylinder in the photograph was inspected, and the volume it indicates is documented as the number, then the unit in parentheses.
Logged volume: 4 (mL)
